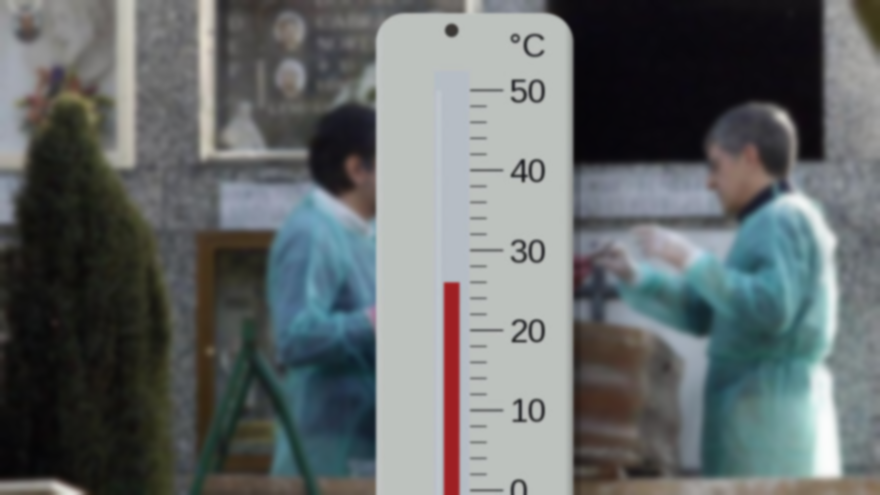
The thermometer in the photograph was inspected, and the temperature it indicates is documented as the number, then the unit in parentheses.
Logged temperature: 26 (°C)
